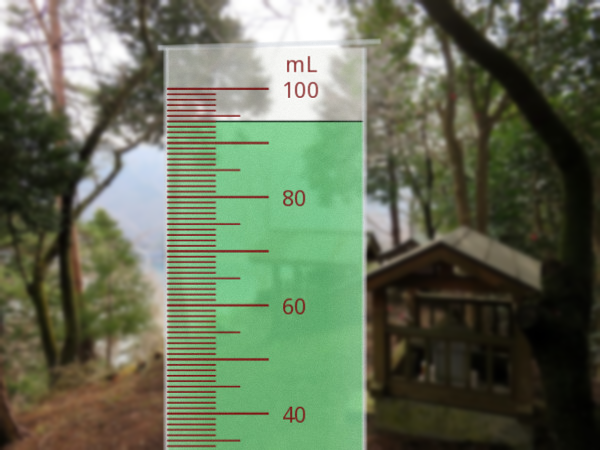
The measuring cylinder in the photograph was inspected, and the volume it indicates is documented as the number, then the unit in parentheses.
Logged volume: 94 (mL)
